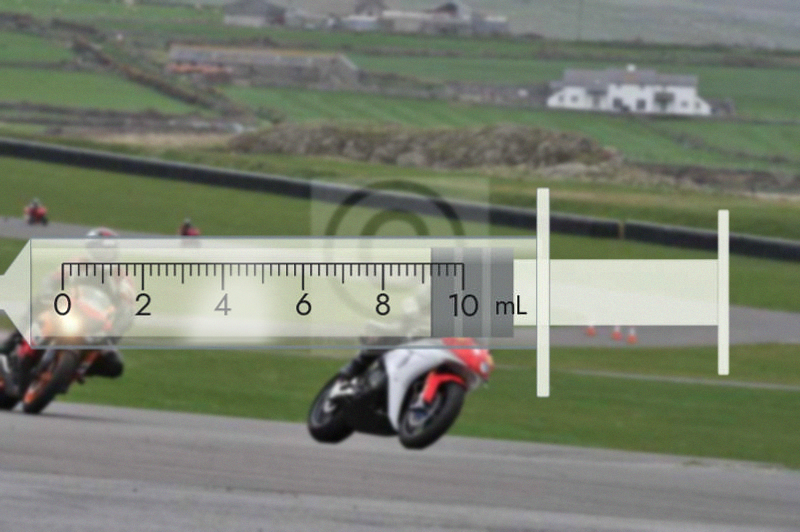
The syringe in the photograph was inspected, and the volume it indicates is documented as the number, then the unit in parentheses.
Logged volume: 9.2 (mL)
